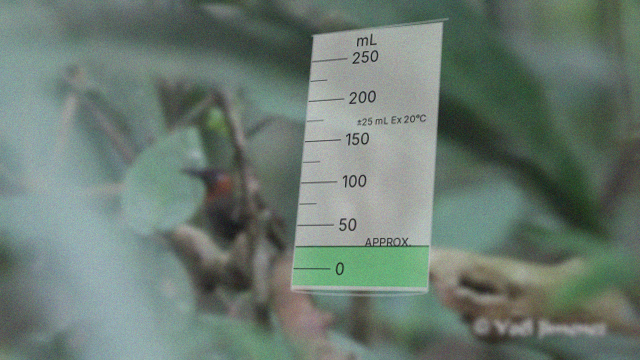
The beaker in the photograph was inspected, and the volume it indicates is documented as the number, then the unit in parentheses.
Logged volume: 25 (mL)
